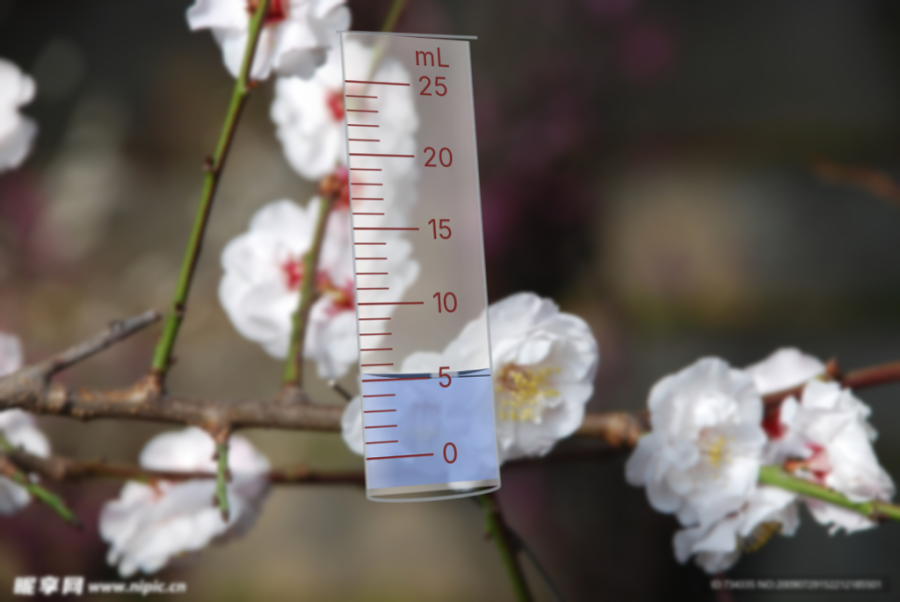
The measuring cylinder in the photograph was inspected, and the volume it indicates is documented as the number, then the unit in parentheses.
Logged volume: 5 (mL)
